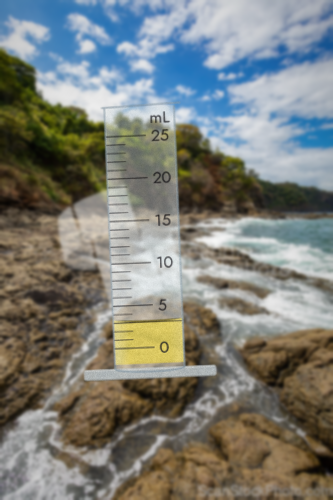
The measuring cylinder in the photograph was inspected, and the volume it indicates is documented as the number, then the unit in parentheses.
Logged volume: 3 (mL)
